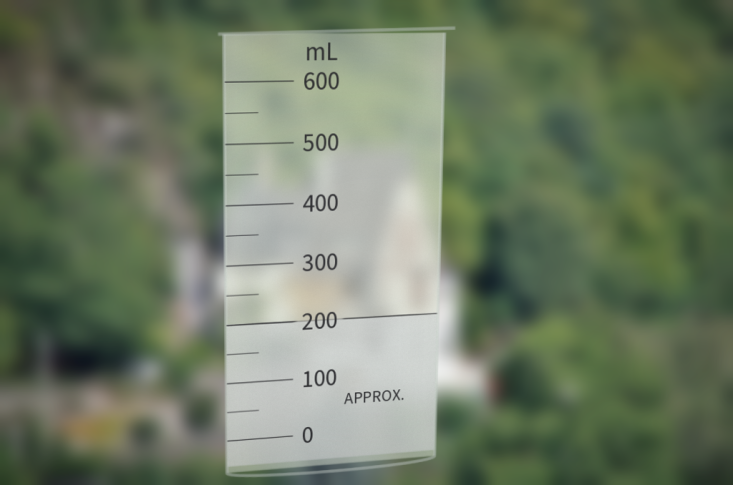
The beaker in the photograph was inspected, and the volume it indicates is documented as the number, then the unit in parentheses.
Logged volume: 200 (mL)
